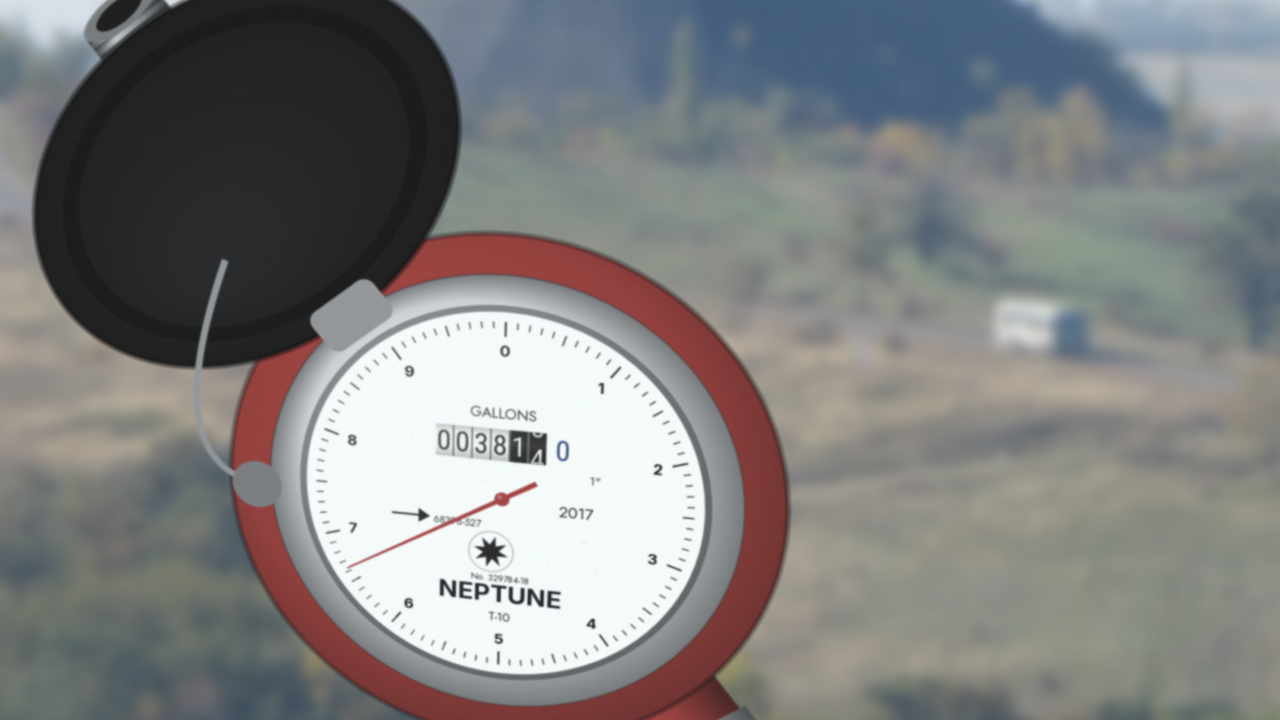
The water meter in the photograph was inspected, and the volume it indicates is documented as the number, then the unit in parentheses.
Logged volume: 38136.6 (gal)
